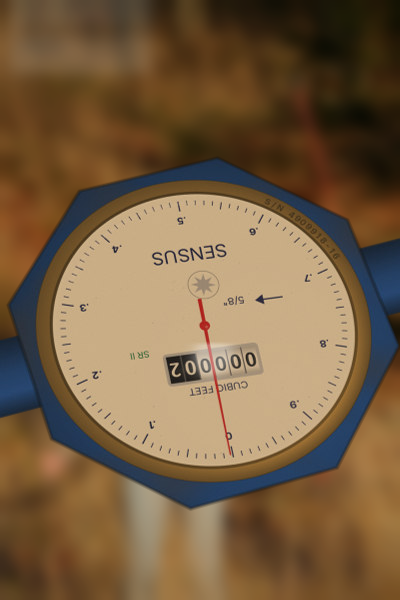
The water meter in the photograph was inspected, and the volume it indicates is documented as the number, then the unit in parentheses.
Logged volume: 2.00 (ft³)
